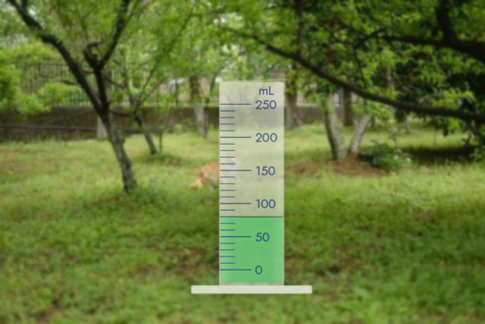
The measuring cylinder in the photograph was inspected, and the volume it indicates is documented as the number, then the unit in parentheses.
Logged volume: 80 (mL)
